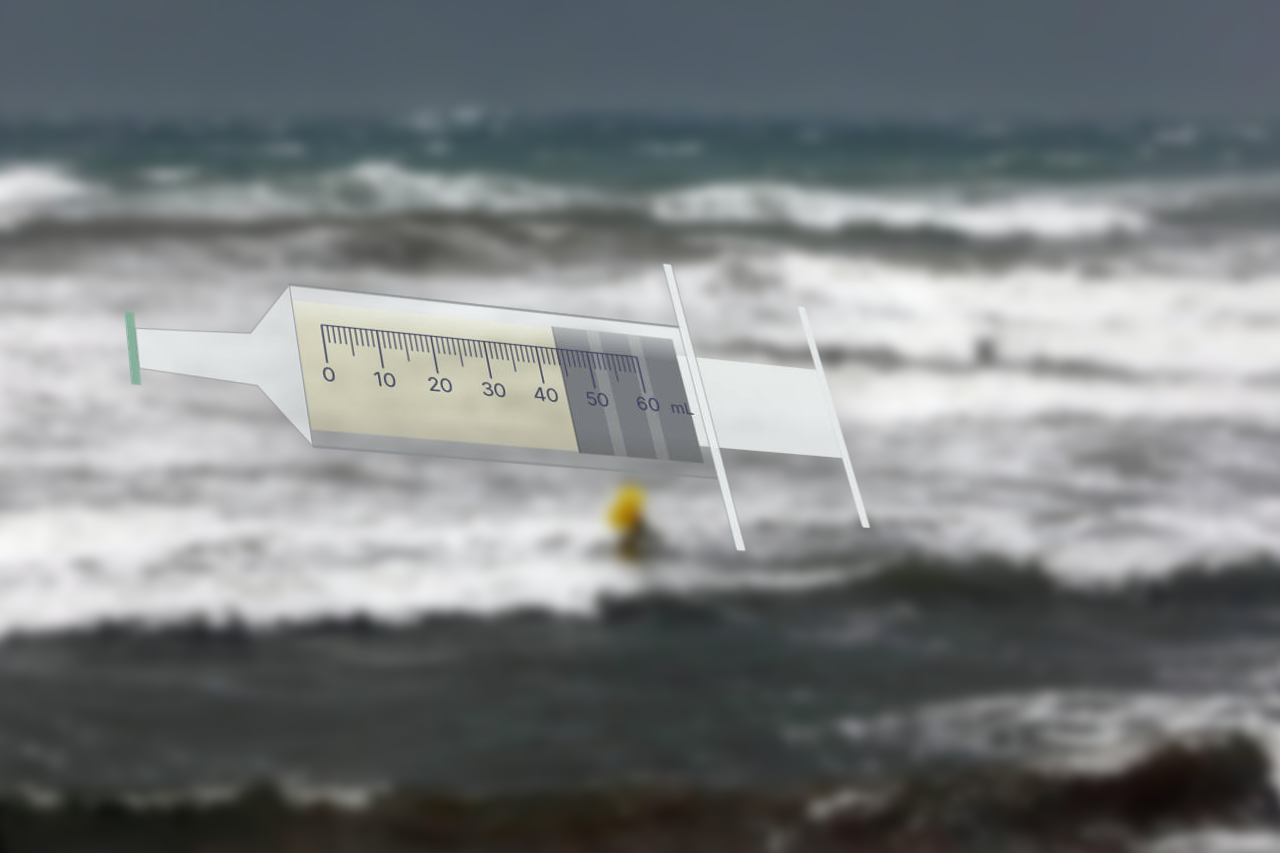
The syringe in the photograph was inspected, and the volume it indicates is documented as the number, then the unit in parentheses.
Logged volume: 44 (mL)
